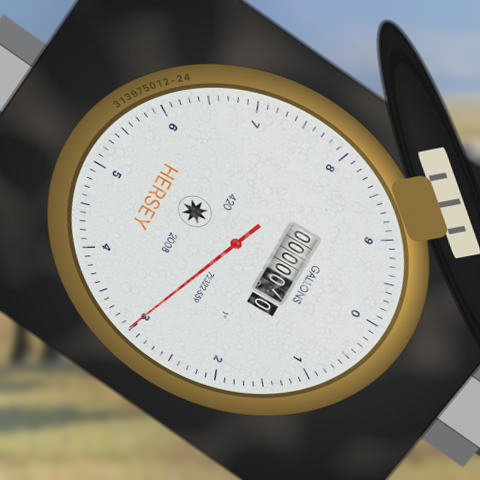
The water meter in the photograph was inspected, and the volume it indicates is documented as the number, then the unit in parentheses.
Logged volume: 73.0 (gal)
